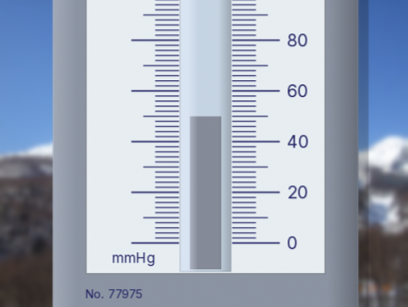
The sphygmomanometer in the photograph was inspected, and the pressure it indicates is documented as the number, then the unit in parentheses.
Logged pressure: 50 (mmHg)
